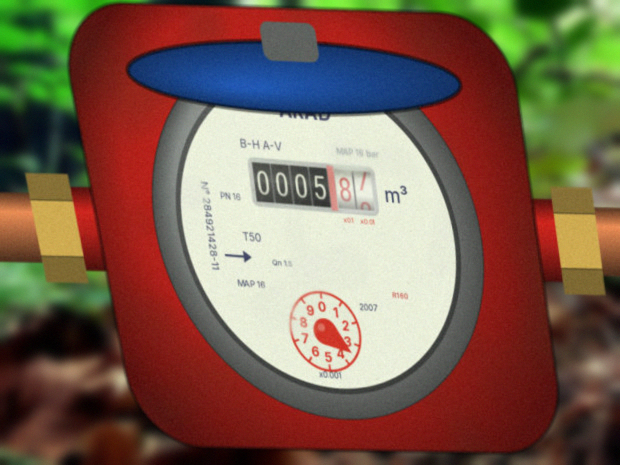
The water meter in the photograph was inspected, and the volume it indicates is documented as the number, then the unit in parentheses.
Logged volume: 5.873 (m³)
